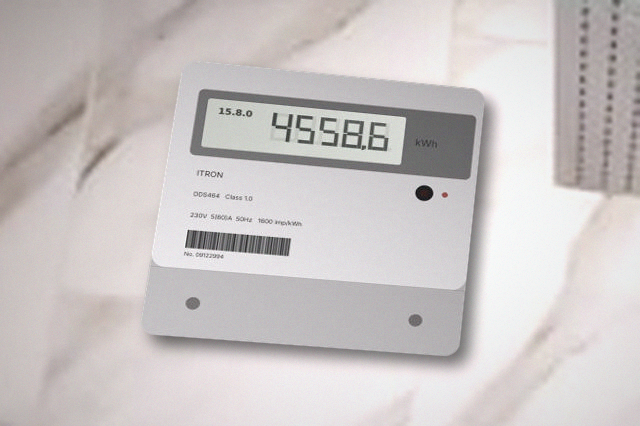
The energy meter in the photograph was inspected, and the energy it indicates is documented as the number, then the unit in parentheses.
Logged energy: 4558.6 (kWh)
